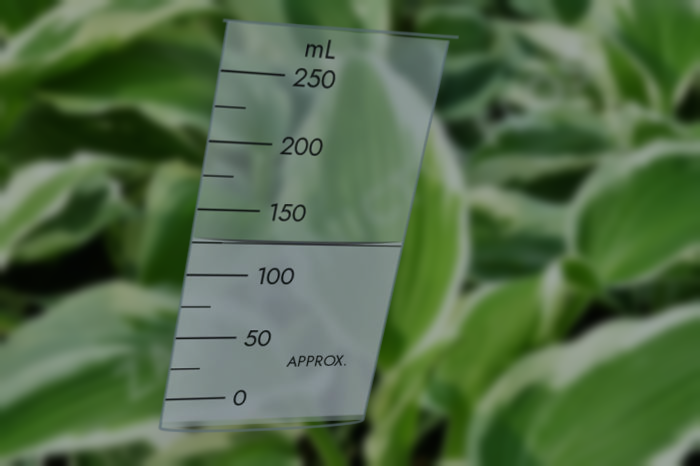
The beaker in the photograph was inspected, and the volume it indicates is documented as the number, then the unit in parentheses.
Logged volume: 125 (mL)
